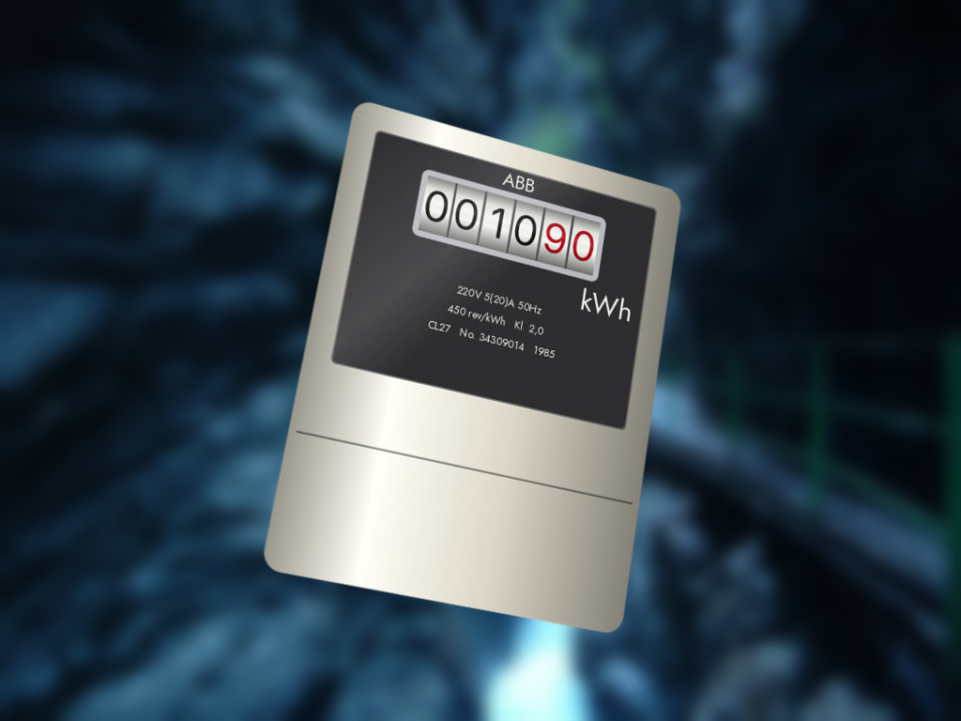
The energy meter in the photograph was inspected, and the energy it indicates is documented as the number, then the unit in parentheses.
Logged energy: 10.90 (kWh)
